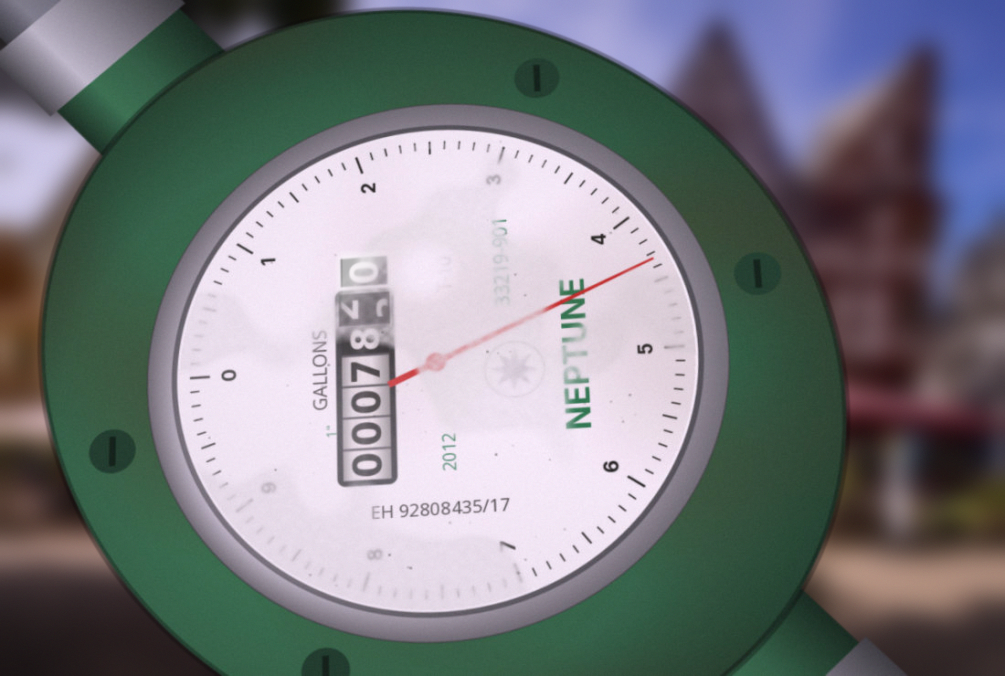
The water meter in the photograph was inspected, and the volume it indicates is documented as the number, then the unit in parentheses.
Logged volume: 7824.3 (gal)
